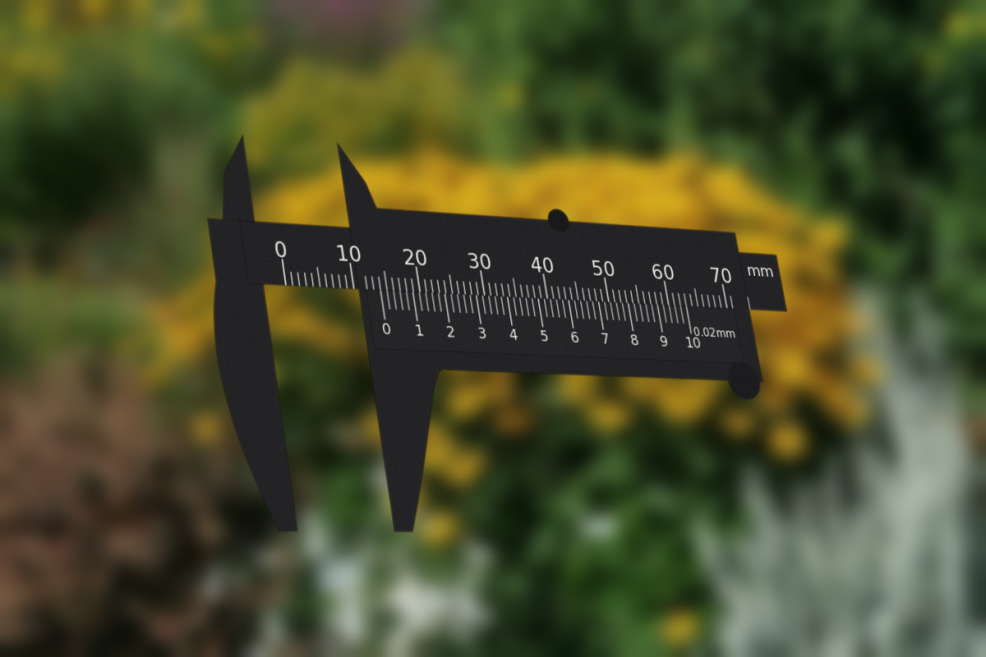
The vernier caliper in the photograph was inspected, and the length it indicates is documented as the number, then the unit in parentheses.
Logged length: 14.0 (mm)
